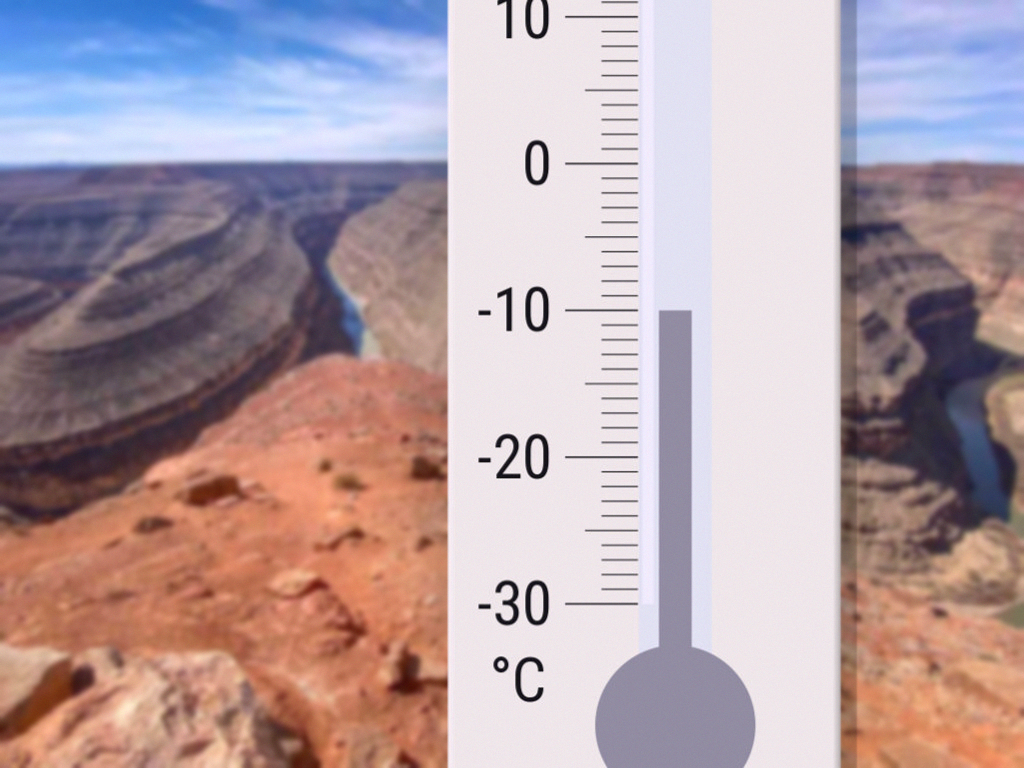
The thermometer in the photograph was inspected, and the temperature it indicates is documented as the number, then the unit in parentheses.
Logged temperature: -10 (°C)
